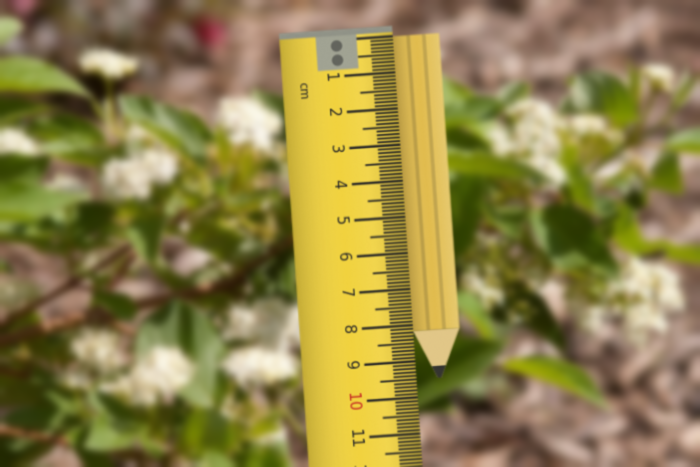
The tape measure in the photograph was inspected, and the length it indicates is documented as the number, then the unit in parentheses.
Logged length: 9.5 (cm)
